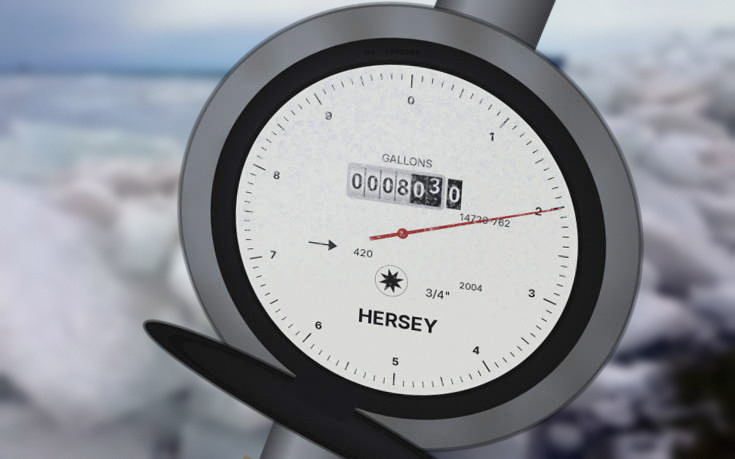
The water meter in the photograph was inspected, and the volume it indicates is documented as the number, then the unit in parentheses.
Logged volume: 8032.0 (gal)
